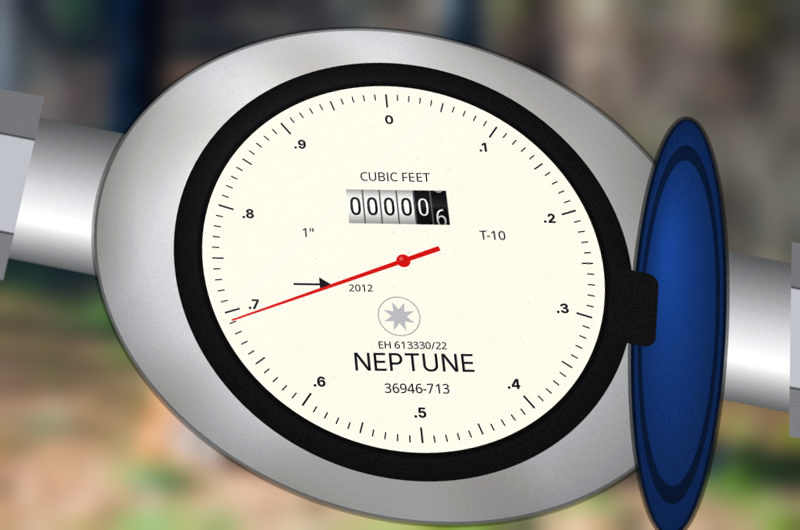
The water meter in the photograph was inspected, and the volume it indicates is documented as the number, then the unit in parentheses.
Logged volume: 5.69 (ft³)
